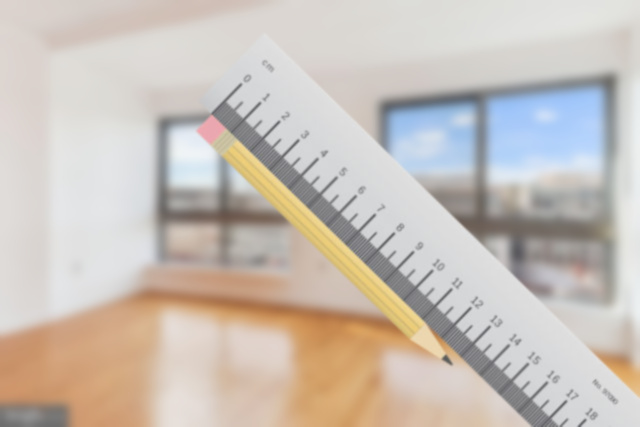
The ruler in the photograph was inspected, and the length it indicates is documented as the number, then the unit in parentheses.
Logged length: 13 (cm)
